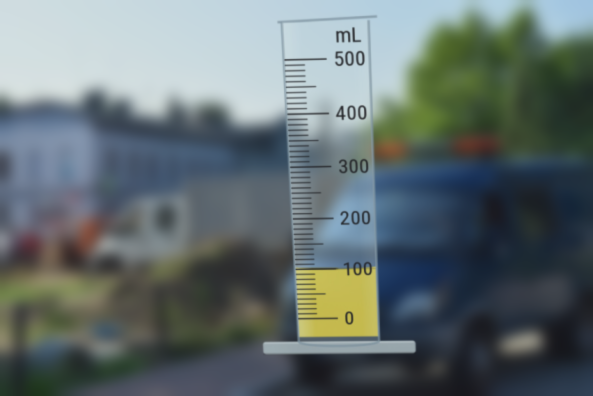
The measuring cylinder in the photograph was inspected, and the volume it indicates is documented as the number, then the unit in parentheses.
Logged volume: 100 (mL)
